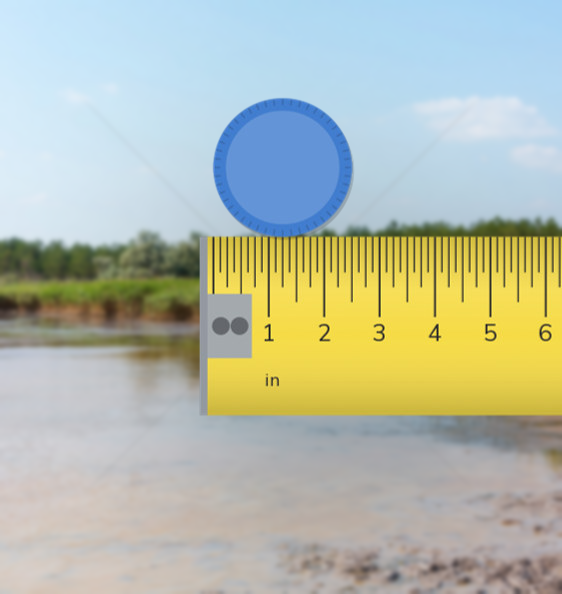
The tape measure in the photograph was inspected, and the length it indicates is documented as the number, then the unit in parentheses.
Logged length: 2.5 (in)
